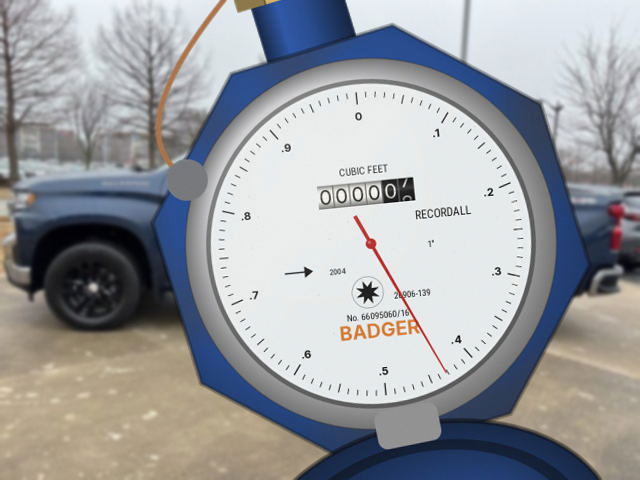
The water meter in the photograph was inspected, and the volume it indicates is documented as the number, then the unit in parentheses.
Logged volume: 7.43 (ft³)
